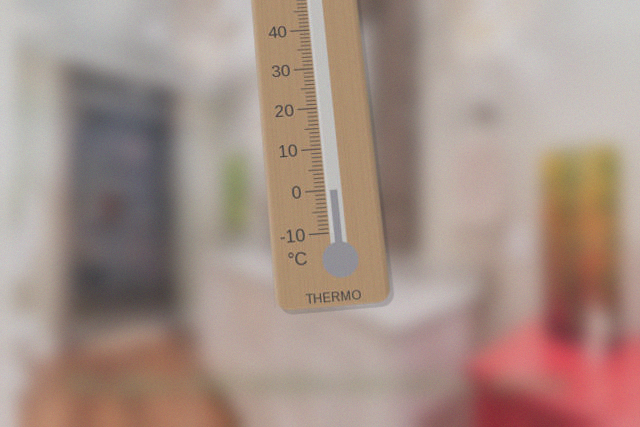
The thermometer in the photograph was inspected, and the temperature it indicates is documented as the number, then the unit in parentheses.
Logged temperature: 0 (°C)
